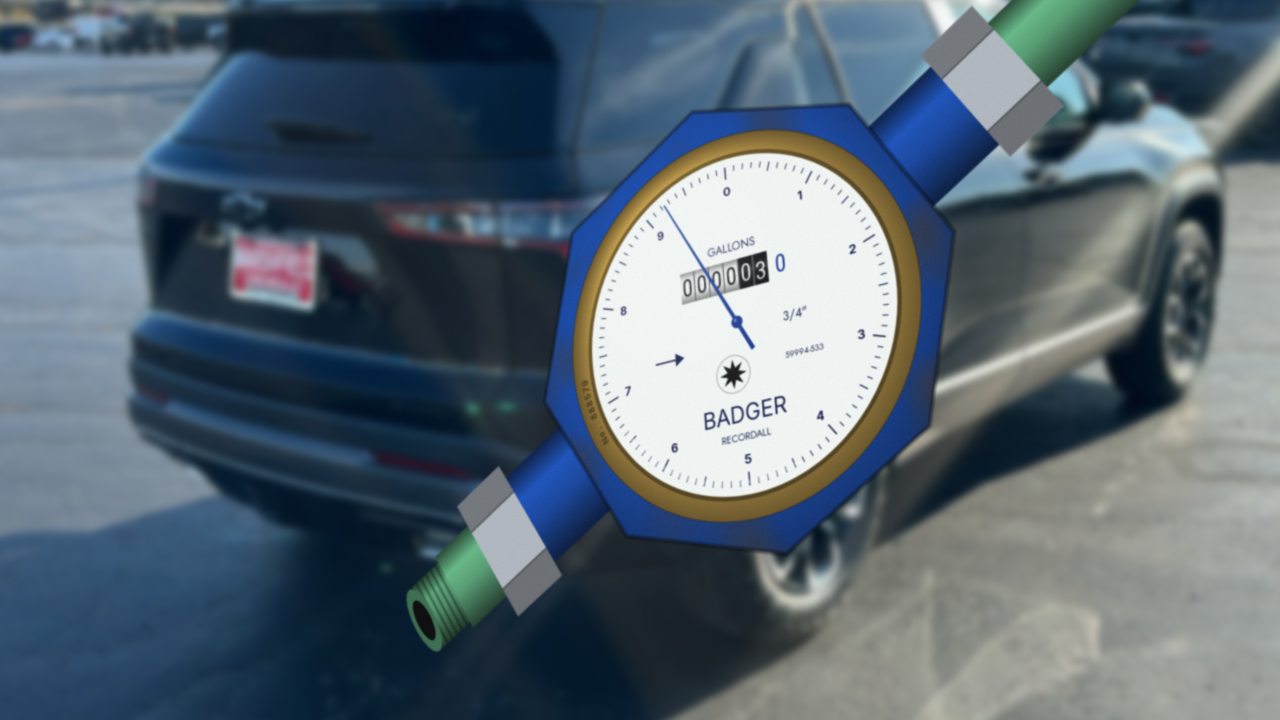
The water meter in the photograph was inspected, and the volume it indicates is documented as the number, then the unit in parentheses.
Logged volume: 29.2 (gal)
